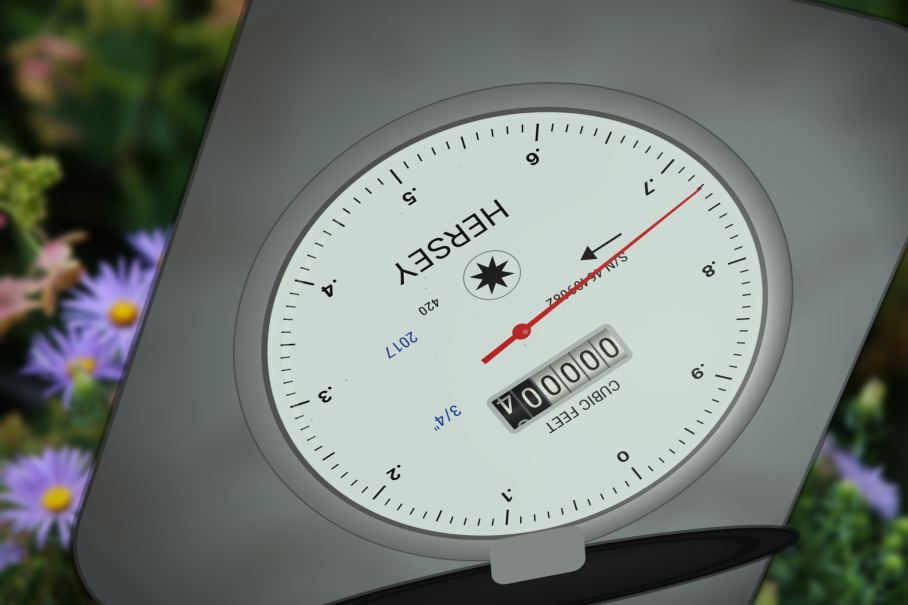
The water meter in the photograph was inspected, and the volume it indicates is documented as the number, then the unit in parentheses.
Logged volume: 3.73 (ft³)
